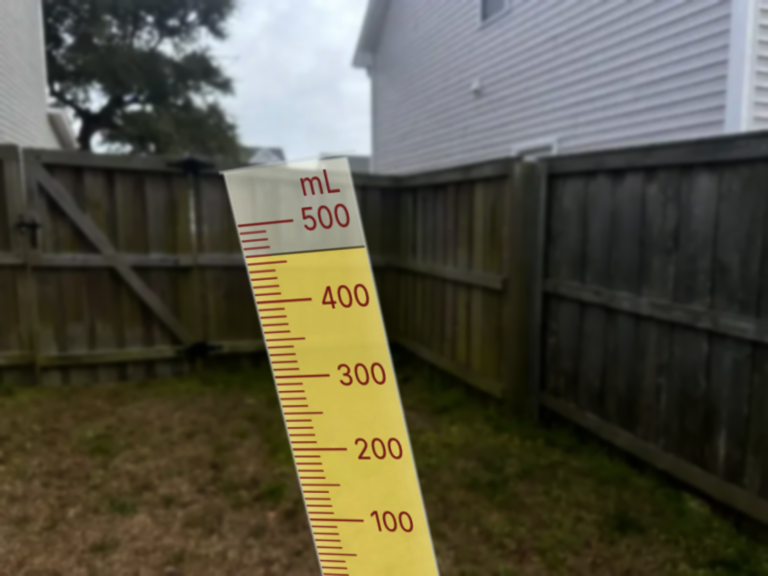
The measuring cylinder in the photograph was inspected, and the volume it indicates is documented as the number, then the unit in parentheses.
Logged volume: 460 (mL)
